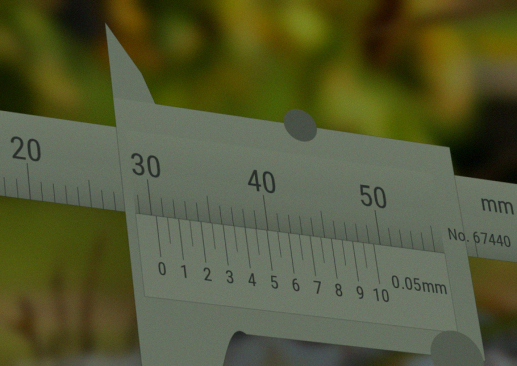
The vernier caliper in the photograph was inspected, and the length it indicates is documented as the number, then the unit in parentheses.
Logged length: 30.4 (mm)
